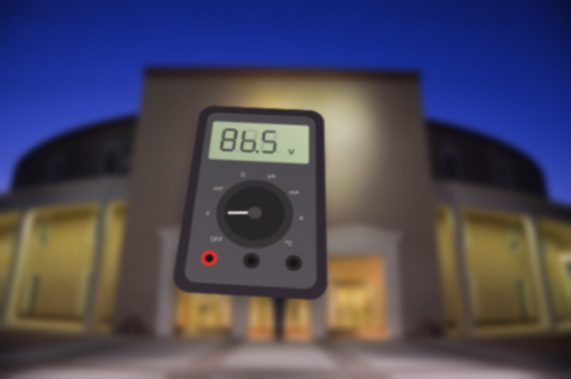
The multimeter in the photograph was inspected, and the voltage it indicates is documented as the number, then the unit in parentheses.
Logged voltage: 86.5 (V)
